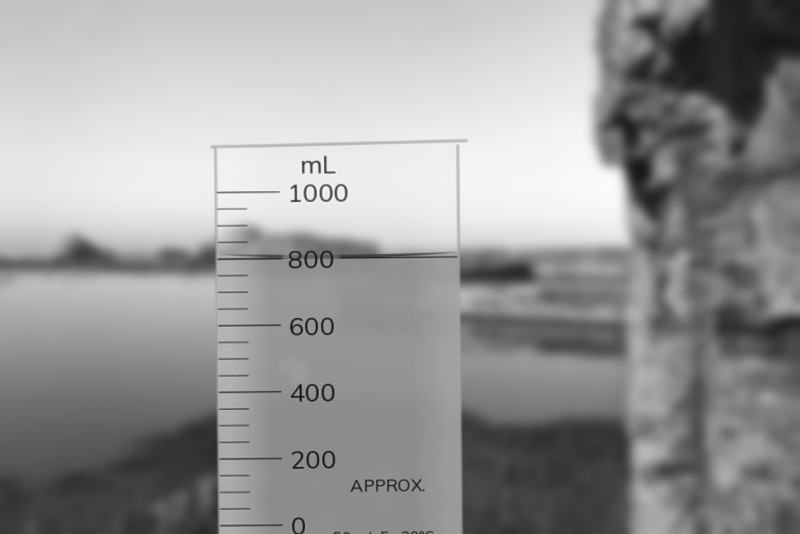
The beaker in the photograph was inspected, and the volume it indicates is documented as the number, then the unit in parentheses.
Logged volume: 800 (mL)
